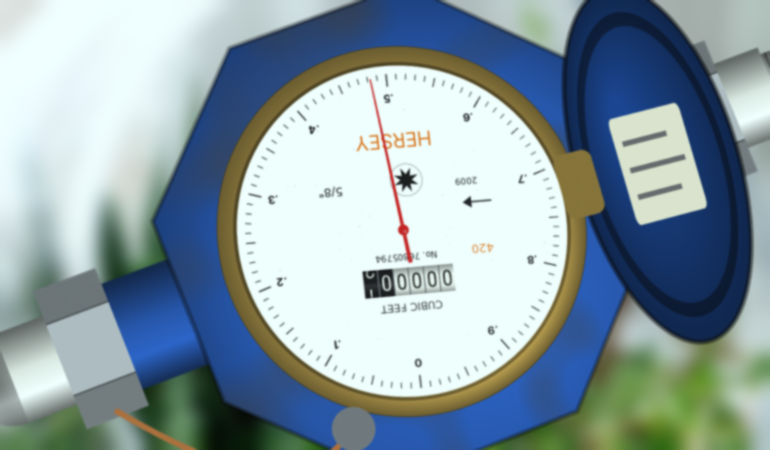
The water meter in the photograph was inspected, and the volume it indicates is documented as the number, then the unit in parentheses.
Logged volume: 1.48 (ft³)
